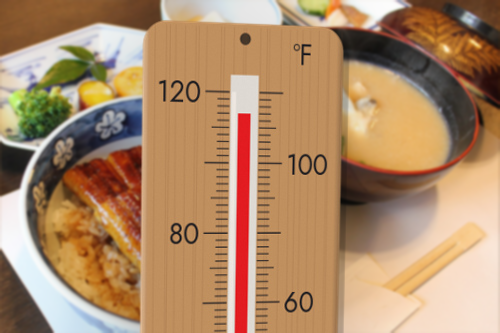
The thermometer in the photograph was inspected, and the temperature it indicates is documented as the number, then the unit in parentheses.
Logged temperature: 114 (°F)
